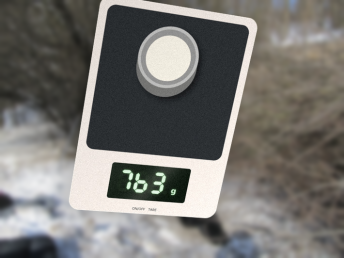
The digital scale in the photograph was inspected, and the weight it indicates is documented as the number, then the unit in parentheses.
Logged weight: 763 (g)
